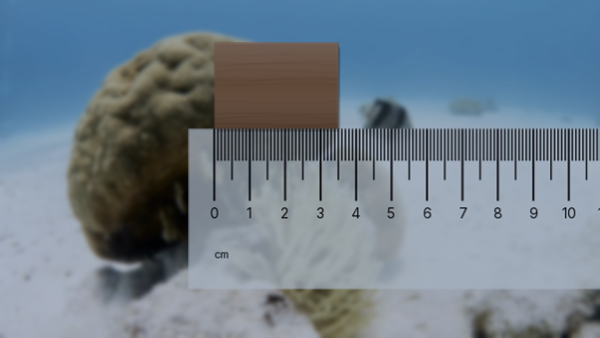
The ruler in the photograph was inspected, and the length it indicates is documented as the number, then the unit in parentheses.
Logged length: 3.5 (cm)
